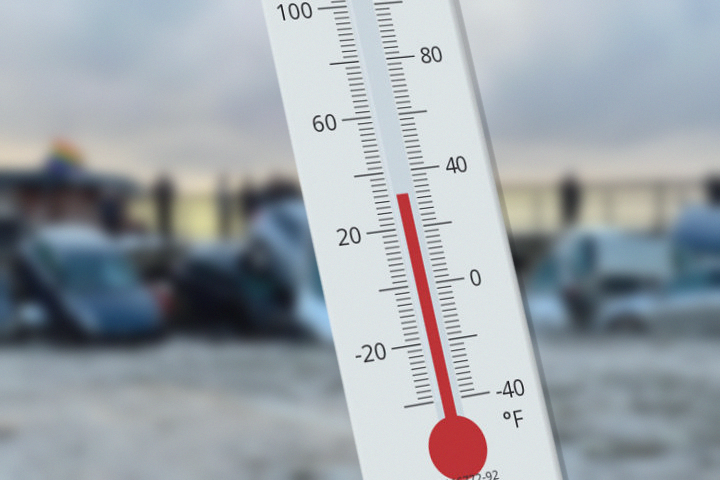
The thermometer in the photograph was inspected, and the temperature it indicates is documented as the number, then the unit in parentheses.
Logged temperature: 32 (°F)
